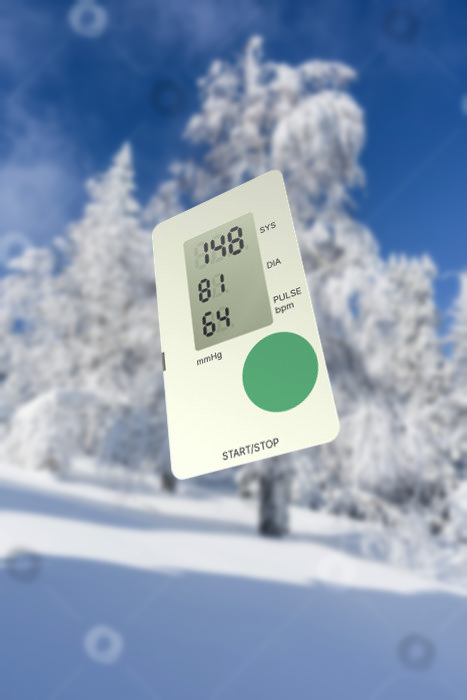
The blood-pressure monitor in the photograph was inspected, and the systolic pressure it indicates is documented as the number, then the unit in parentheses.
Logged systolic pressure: 148 (mmHg)
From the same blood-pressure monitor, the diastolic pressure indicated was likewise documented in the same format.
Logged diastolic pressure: 81 (mmHg)
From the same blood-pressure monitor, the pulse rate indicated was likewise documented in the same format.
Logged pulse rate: 64 (bpm)
